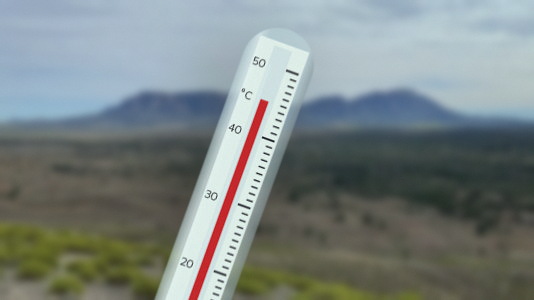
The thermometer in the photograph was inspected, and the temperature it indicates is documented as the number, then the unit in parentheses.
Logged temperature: 45 (°C)
